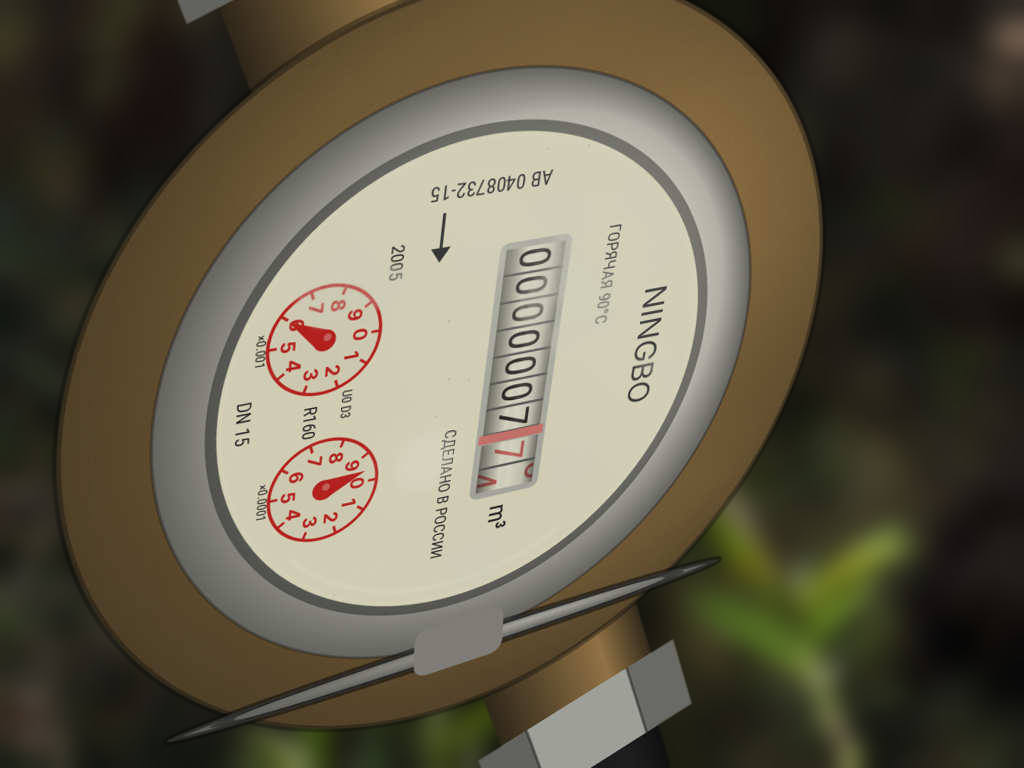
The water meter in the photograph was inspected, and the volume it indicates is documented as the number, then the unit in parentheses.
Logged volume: 7.7359 (m³)
